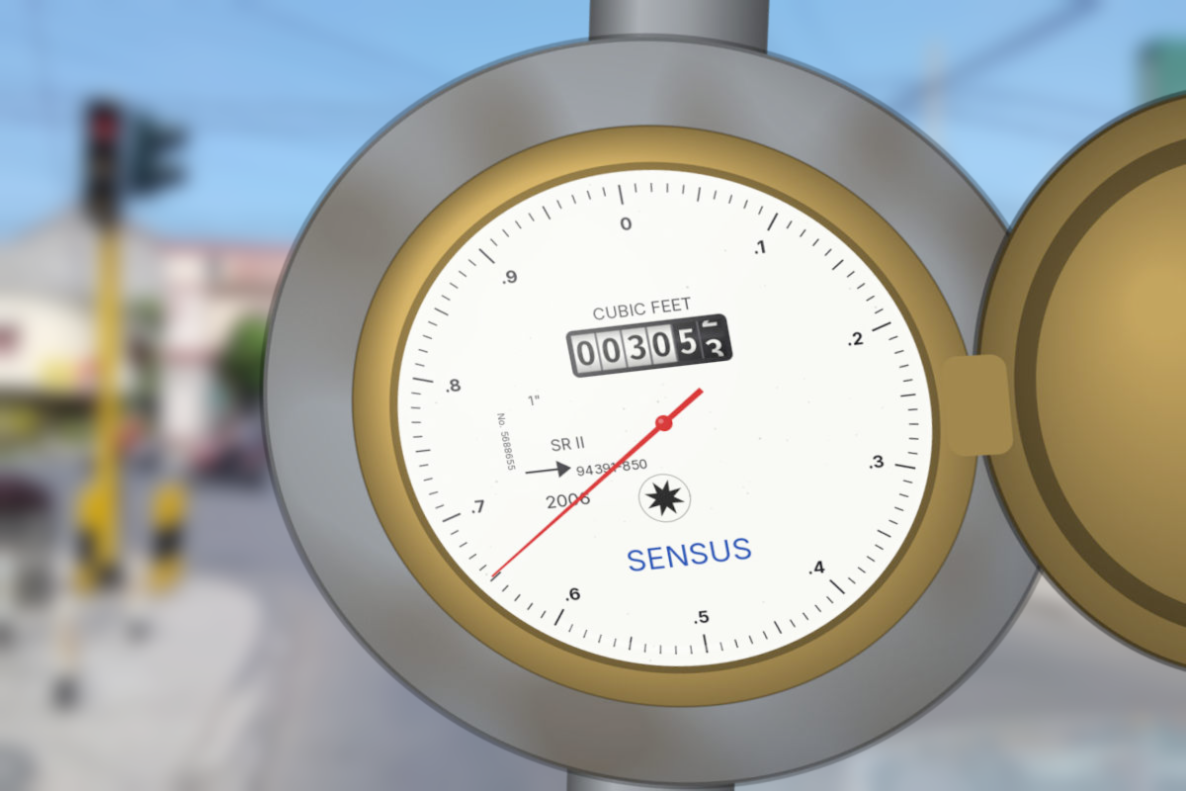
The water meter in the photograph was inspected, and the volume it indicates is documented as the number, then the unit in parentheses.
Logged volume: 3052.65 (ft³)
